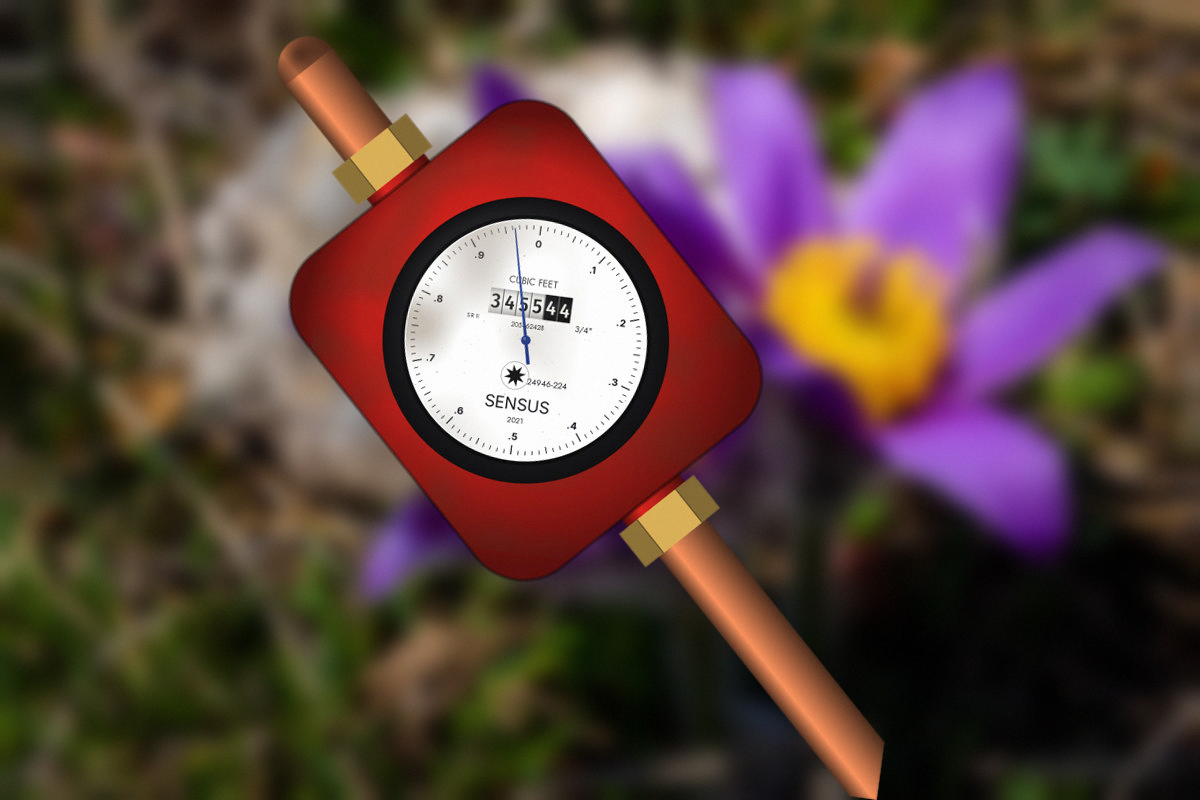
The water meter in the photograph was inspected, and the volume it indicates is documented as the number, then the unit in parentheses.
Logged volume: 345543.96 (ft³)
